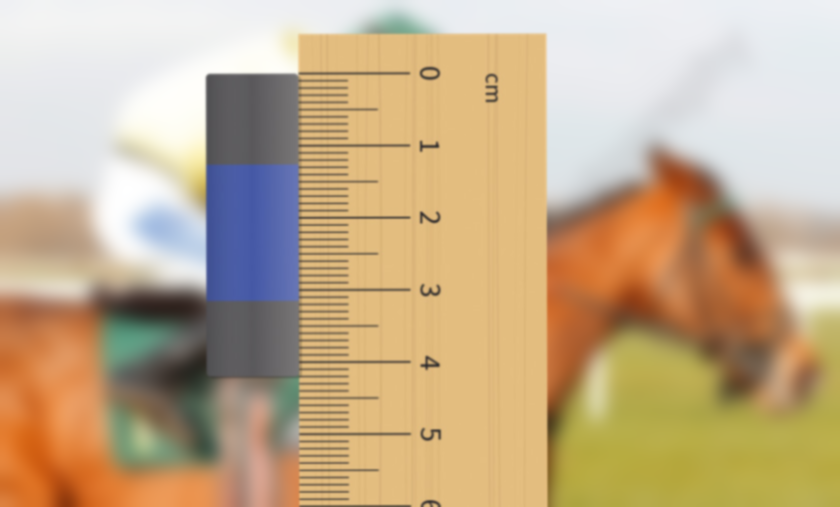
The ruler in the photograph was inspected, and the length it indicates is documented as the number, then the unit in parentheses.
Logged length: 4.2 (cm)
